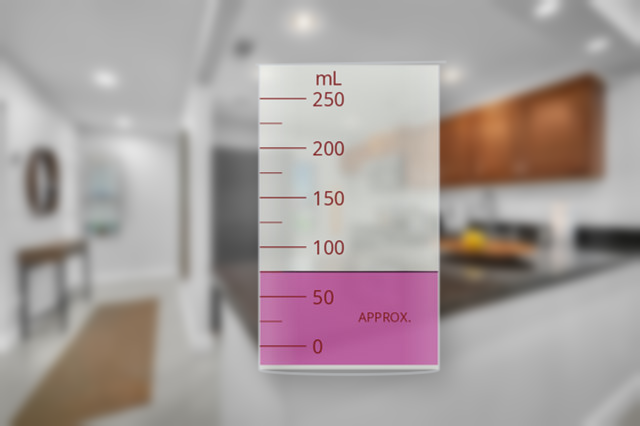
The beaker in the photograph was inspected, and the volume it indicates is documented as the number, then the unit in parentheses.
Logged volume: 75 (mL)
